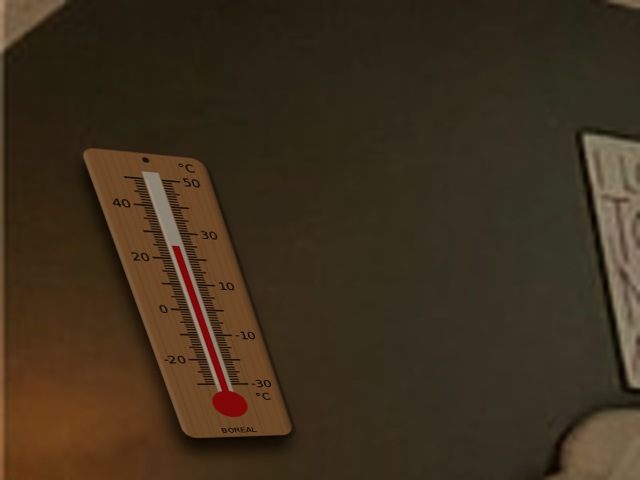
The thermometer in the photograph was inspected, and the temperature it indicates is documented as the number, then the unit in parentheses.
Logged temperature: 25 (°C)
